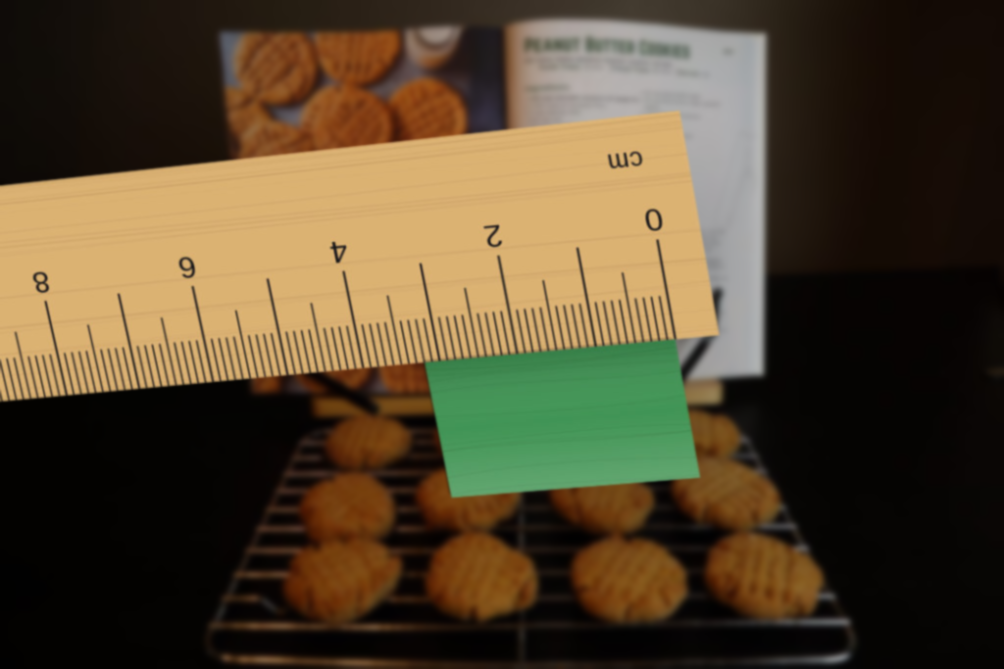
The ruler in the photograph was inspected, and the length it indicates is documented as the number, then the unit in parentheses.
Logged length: 3.2 (cm)
